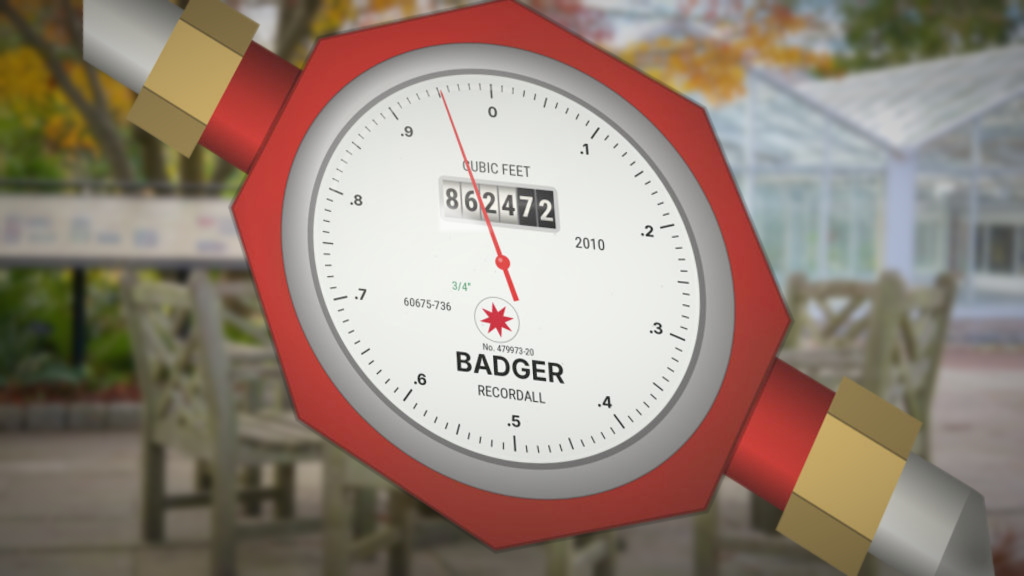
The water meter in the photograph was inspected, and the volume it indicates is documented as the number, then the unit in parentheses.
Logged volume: 862471.95 (ft³)
